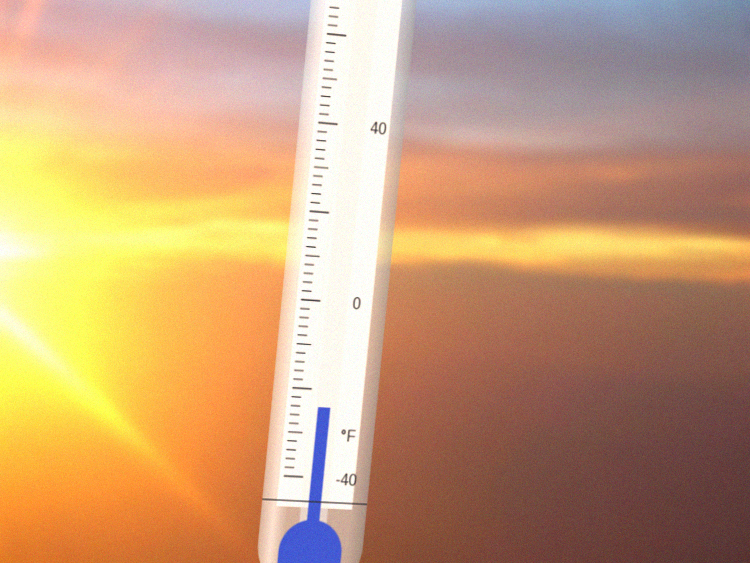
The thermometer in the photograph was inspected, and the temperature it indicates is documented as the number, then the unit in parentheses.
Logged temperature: -24 (°F)
